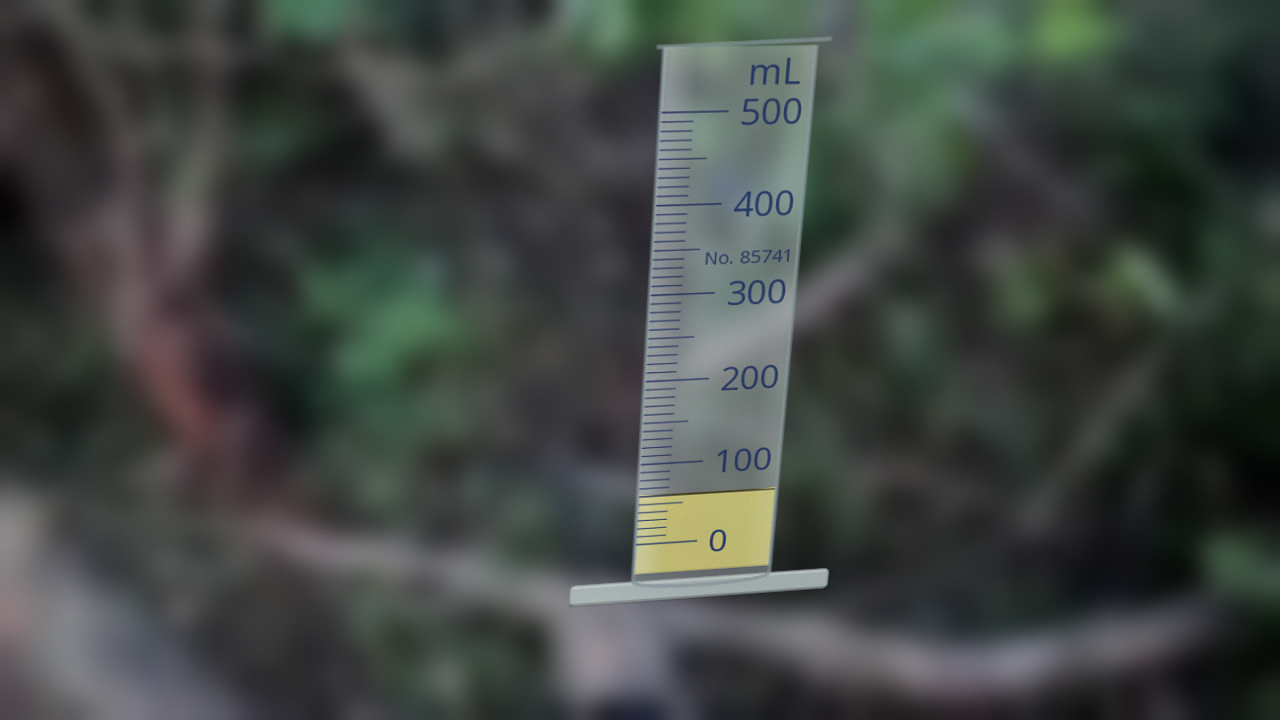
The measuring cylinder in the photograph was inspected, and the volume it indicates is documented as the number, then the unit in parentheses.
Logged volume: 60 (mL)
